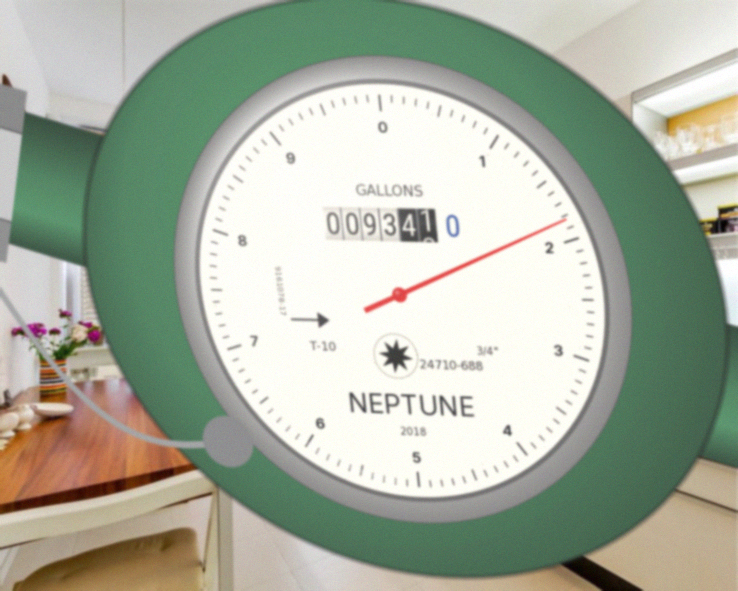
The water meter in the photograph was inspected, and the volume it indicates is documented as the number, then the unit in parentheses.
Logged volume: 93411.8 (gal)
